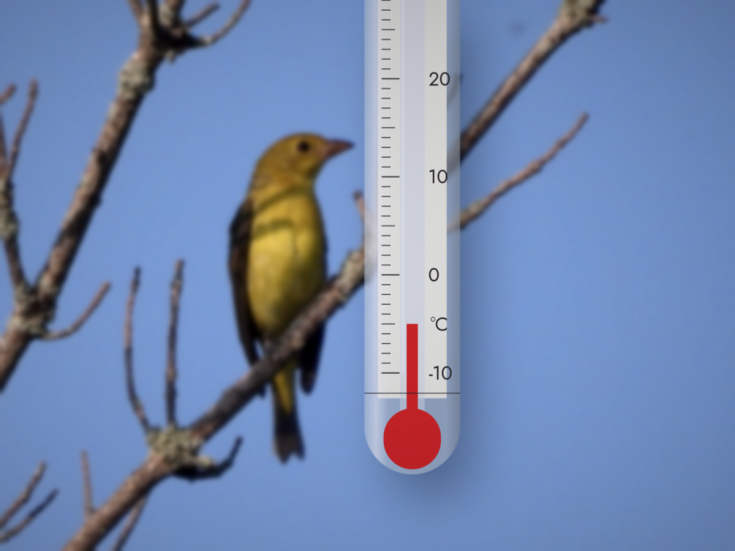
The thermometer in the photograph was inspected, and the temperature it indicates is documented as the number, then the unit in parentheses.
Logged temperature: -5 (°C)
